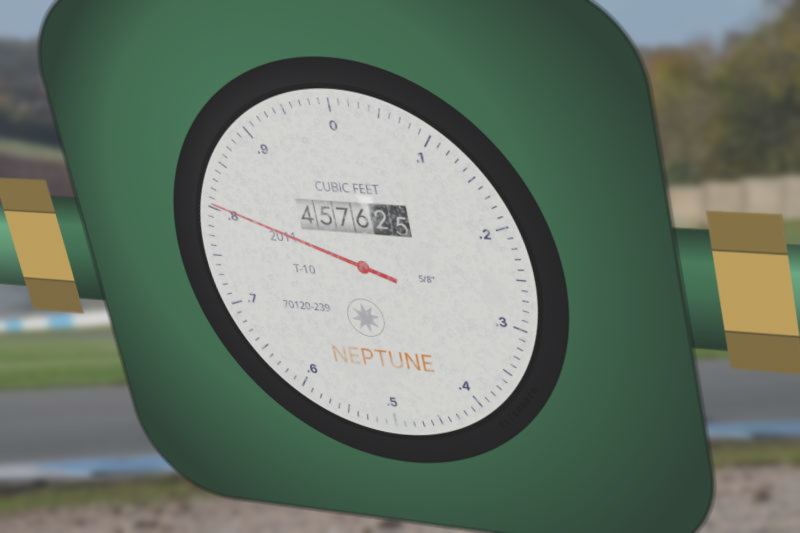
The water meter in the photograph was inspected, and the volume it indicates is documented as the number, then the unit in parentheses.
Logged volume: 457624.80 (ft³)
